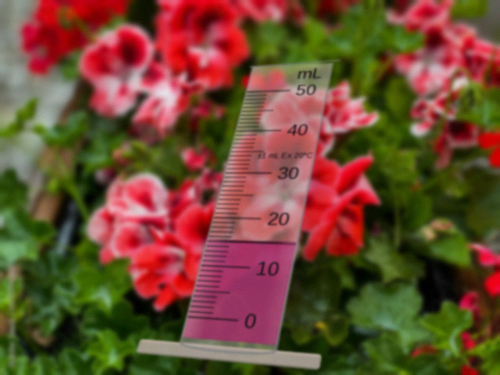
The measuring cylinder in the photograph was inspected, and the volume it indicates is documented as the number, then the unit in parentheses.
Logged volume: 15 (mL)
